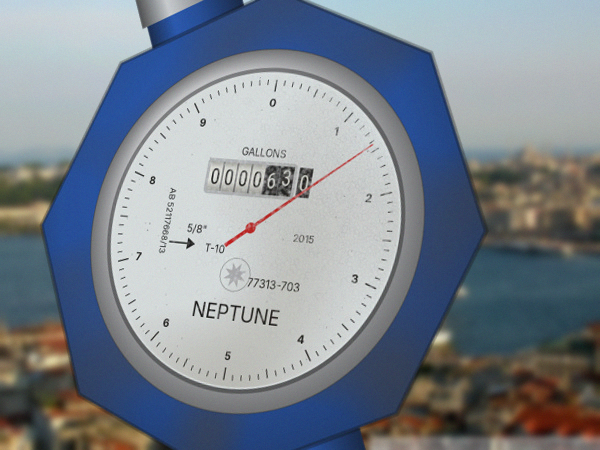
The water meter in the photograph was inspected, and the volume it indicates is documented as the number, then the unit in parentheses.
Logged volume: 631.4 (gal)
